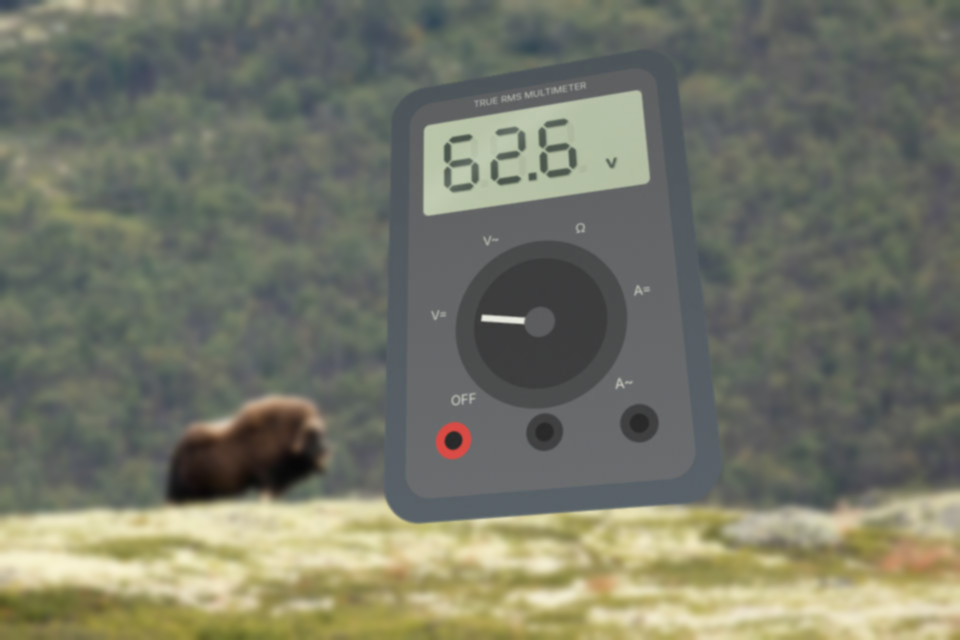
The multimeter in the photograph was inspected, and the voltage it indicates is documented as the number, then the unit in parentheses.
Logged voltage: 62.6 (V)
